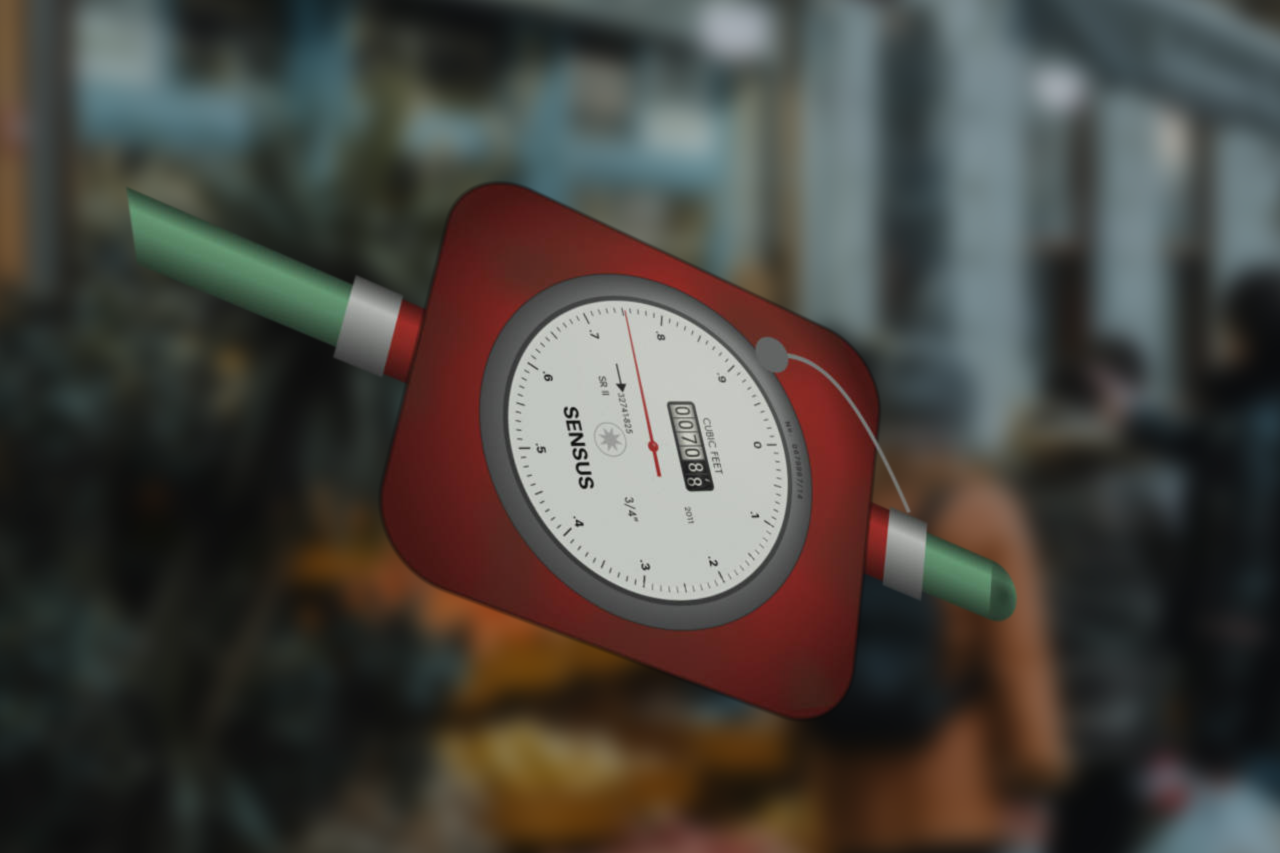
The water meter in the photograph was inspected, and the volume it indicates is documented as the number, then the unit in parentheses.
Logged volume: 7087.75 (ft³)
